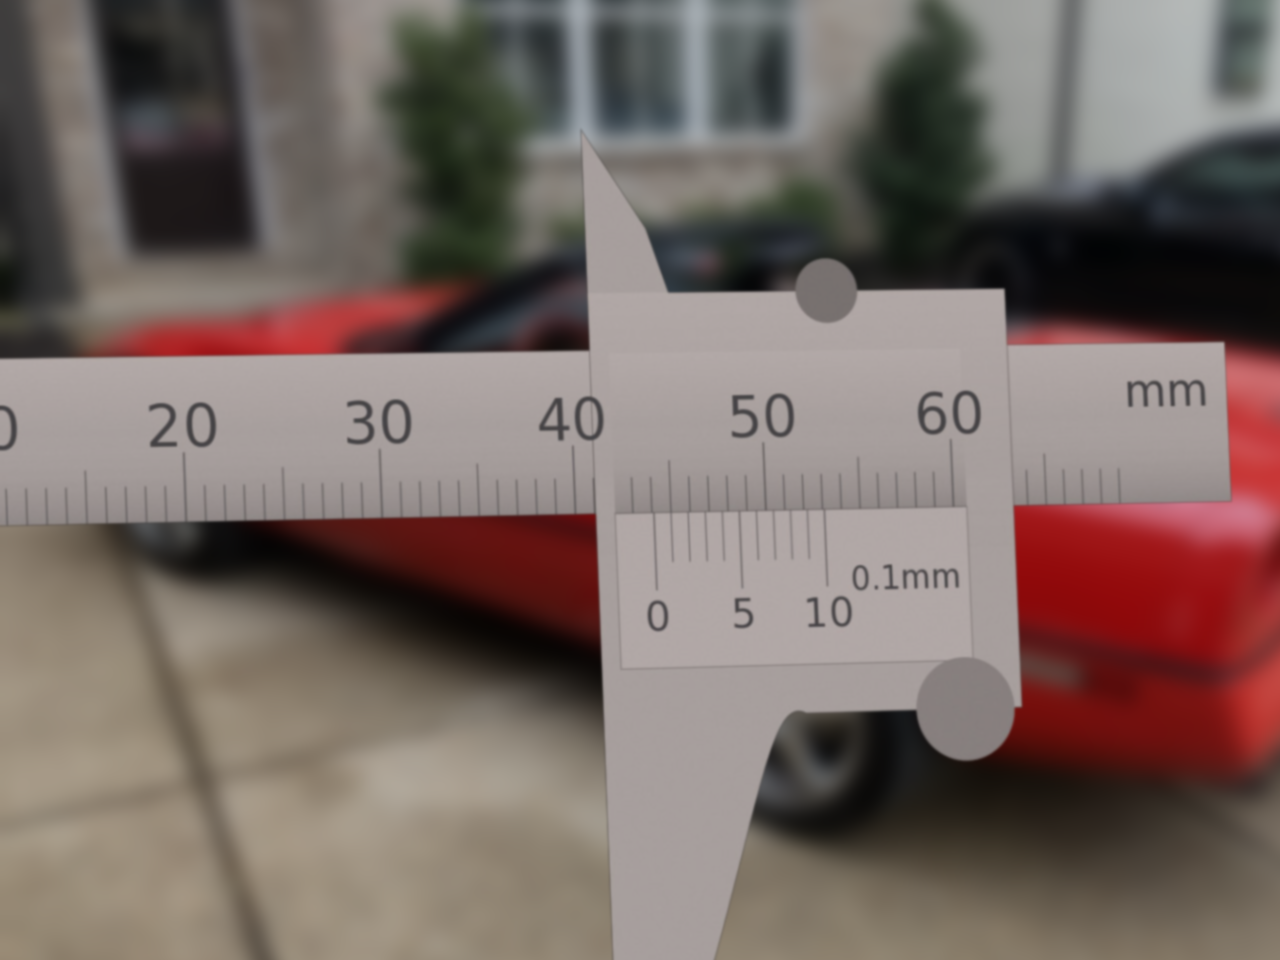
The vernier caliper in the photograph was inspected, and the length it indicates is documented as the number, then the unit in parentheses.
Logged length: 44.1 (mm)
